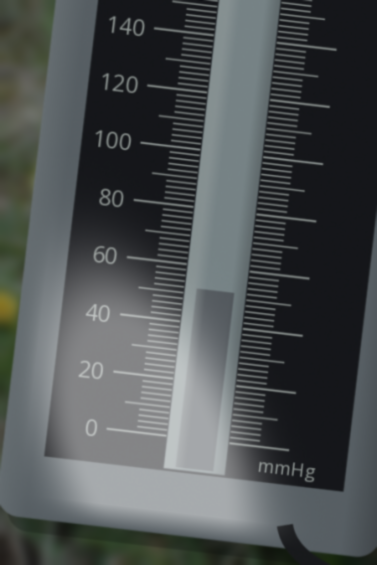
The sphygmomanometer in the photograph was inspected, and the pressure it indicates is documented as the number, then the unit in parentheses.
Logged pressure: 52 (mmHg)
